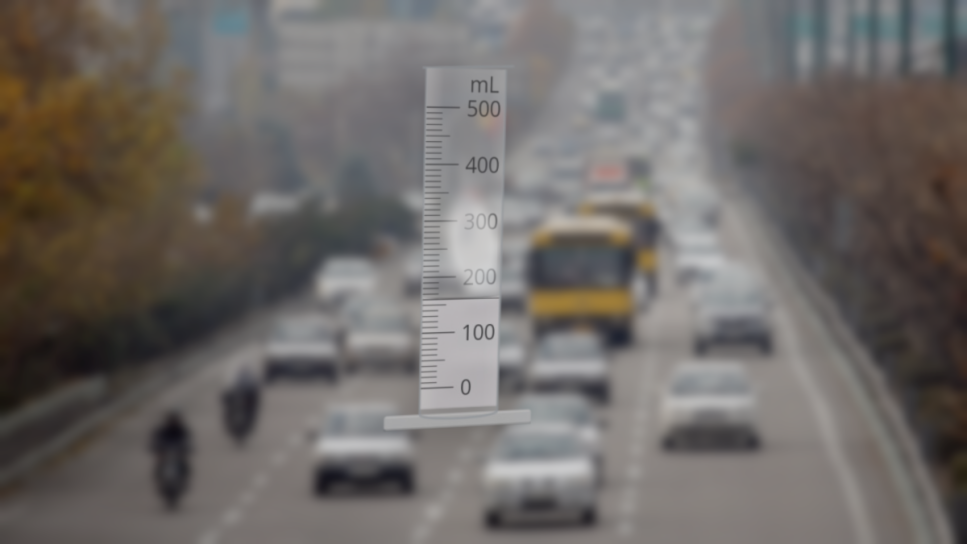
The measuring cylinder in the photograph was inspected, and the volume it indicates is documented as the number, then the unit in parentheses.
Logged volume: 160 (mL)
